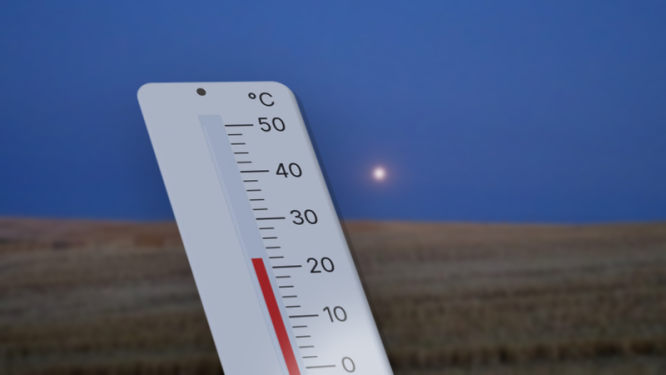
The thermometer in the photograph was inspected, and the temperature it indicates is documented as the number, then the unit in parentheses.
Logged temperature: 22 (°C)
